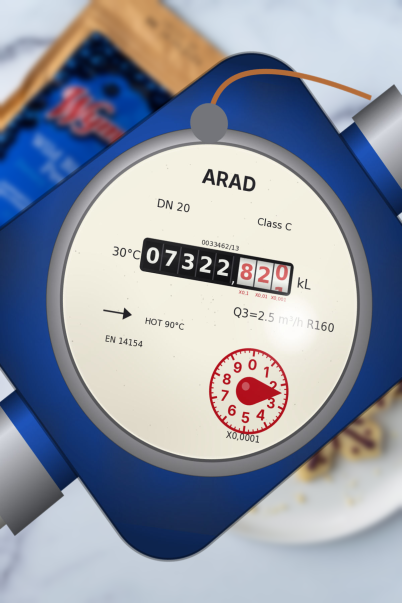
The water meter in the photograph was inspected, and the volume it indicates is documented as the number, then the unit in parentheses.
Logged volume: 7322.8202 (kL)
